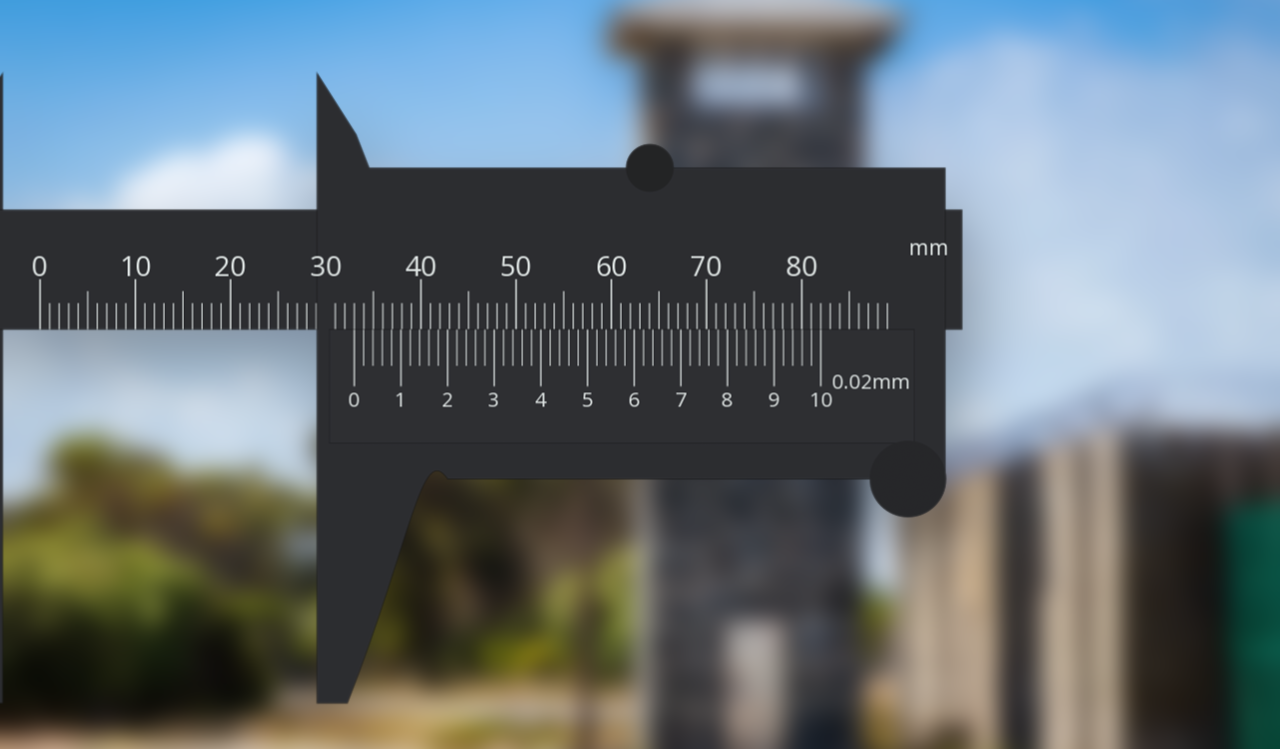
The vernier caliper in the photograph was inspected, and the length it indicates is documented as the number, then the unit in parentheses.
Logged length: 33.0 (mm)
